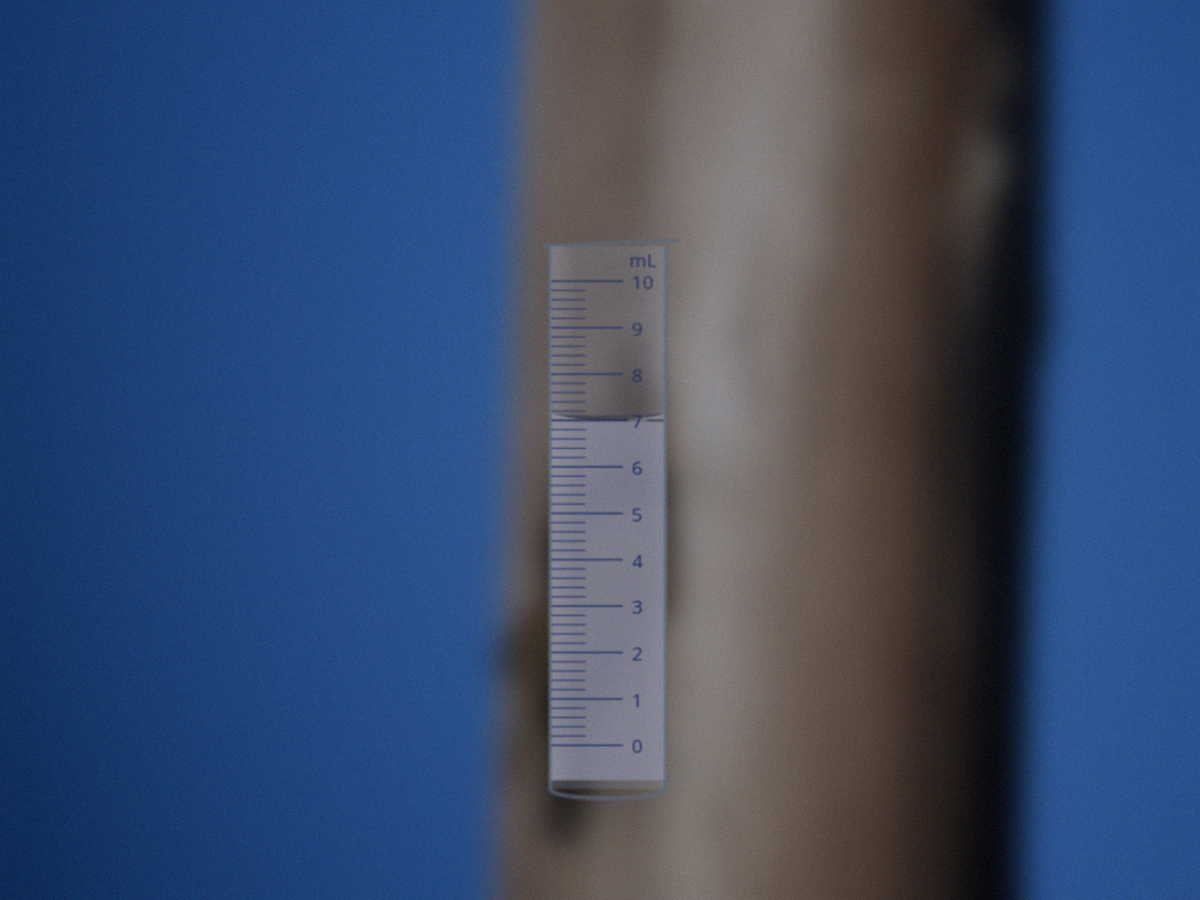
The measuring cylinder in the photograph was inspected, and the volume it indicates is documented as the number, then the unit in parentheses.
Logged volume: 7 (mL)
